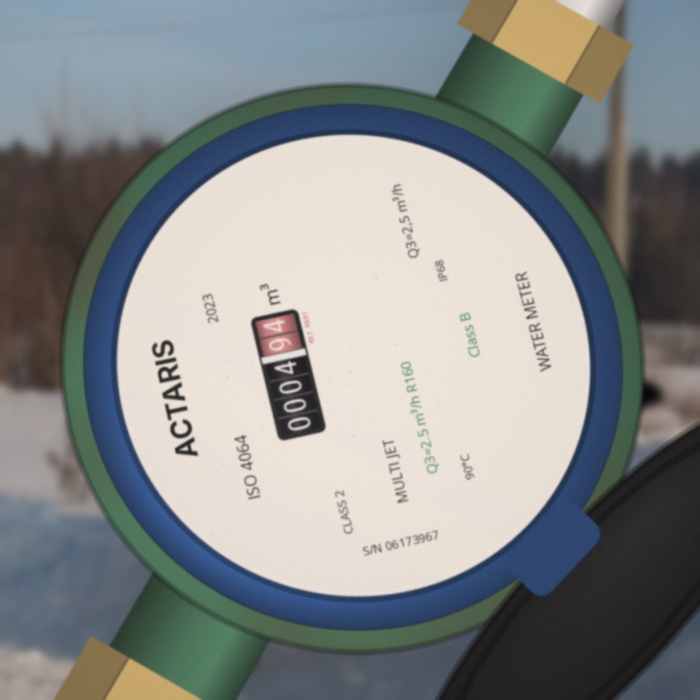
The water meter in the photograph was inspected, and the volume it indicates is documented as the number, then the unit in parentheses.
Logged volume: 4.94 (m³)
